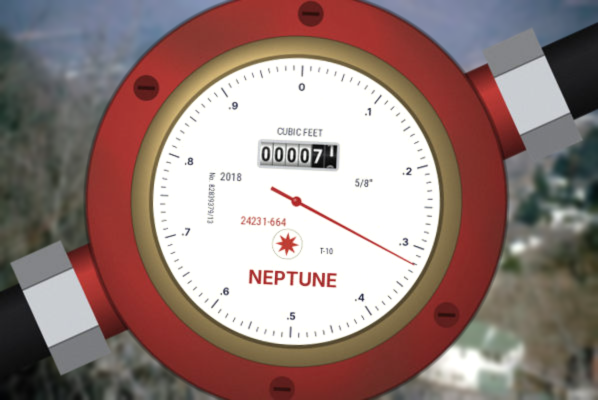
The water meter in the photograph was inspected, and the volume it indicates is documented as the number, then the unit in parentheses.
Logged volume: 71.32 (ft³)
